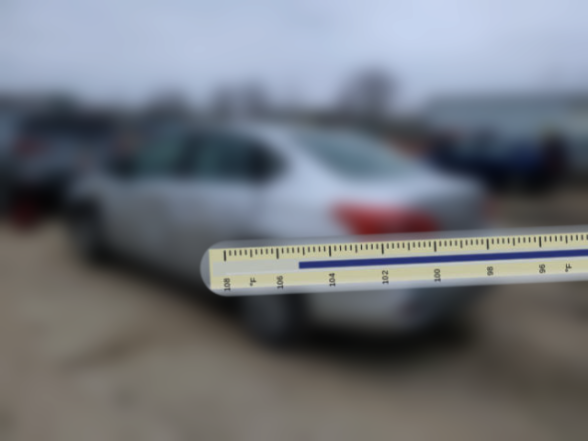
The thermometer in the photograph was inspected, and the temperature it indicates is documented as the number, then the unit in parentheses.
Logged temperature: 105.2 (°F)
